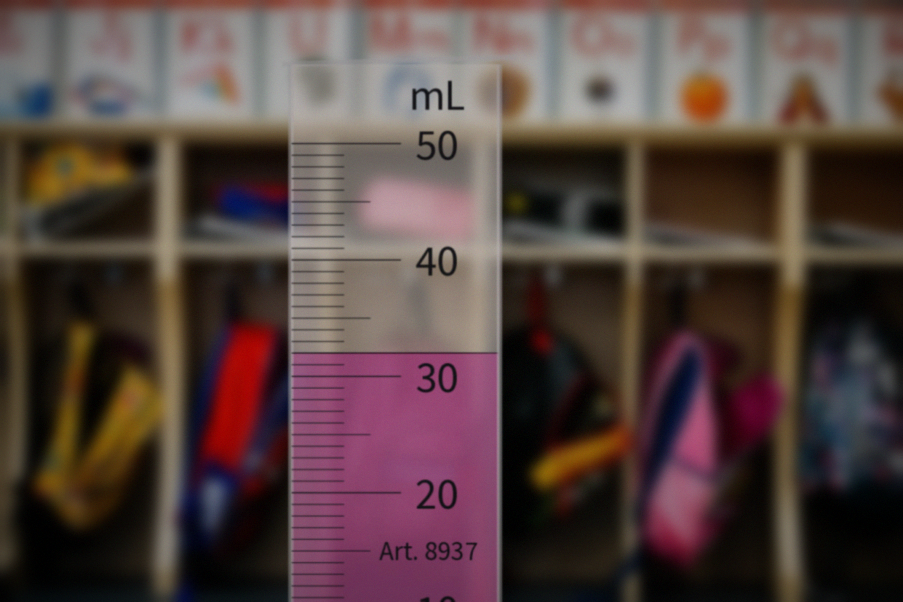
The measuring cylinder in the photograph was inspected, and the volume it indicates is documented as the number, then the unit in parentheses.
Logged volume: 32 (mL)
